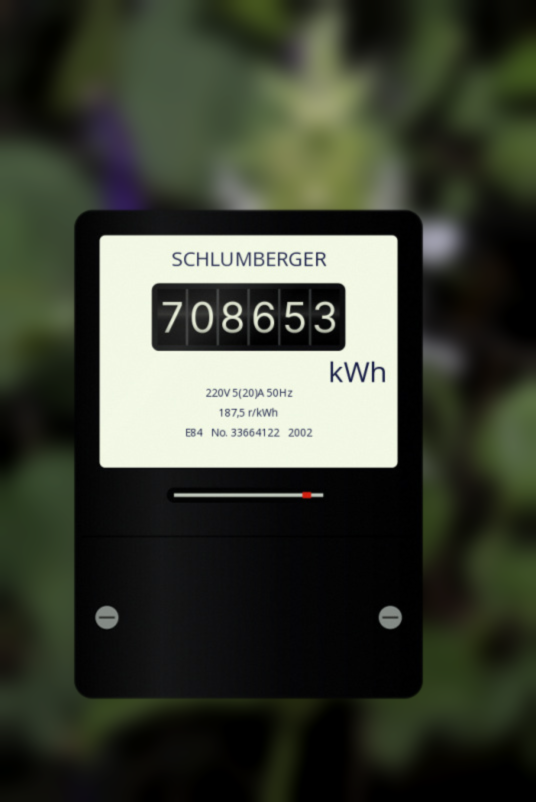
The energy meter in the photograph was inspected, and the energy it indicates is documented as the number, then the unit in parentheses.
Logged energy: 708653 (kWh)
